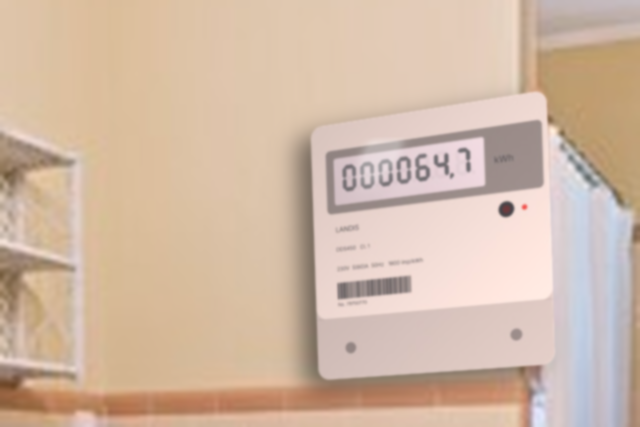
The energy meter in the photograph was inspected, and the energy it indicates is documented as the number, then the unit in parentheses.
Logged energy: 64.7 (kWh)
